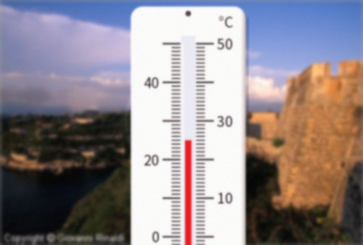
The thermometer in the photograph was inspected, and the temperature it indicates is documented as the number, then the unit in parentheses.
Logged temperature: 25 (°C)
